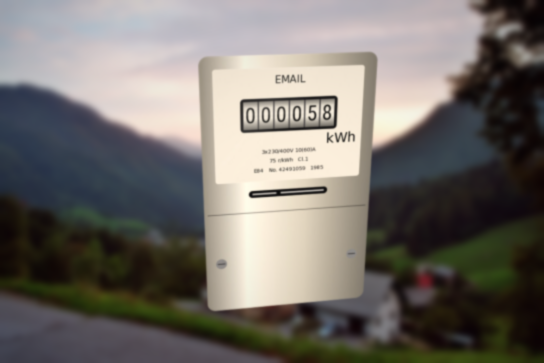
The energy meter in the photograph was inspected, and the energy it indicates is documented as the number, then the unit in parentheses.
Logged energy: 58 (kWh)
